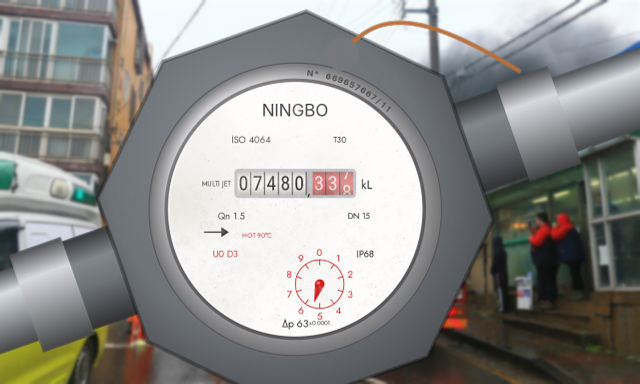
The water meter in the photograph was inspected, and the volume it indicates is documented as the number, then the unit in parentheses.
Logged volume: 7480.3375 (kL)
